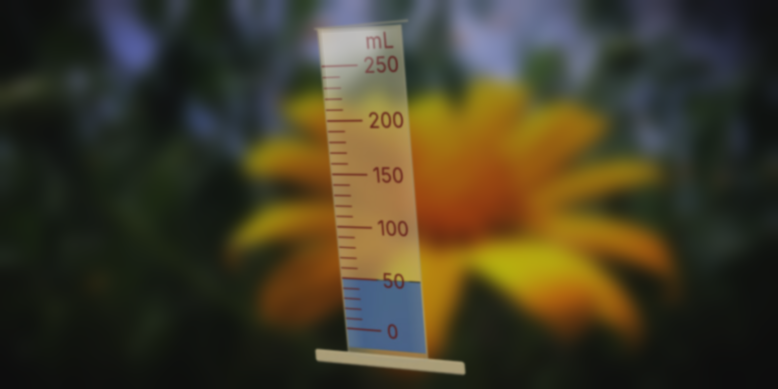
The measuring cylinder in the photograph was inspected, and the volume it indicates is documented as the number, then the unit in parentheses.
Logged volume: 50 (mL)
